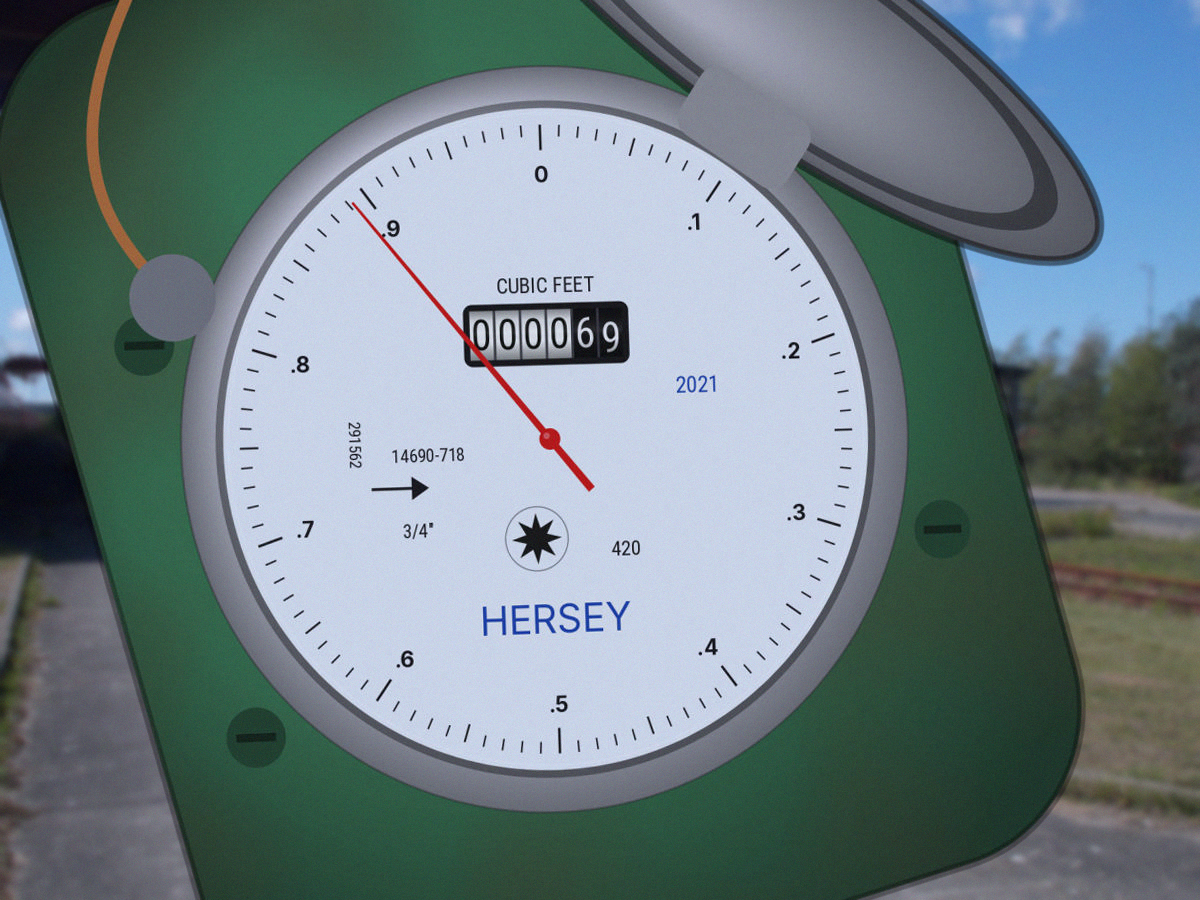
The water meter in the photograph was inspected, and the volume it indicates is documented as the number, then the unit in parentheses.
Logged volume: 68.89 (ft³)
